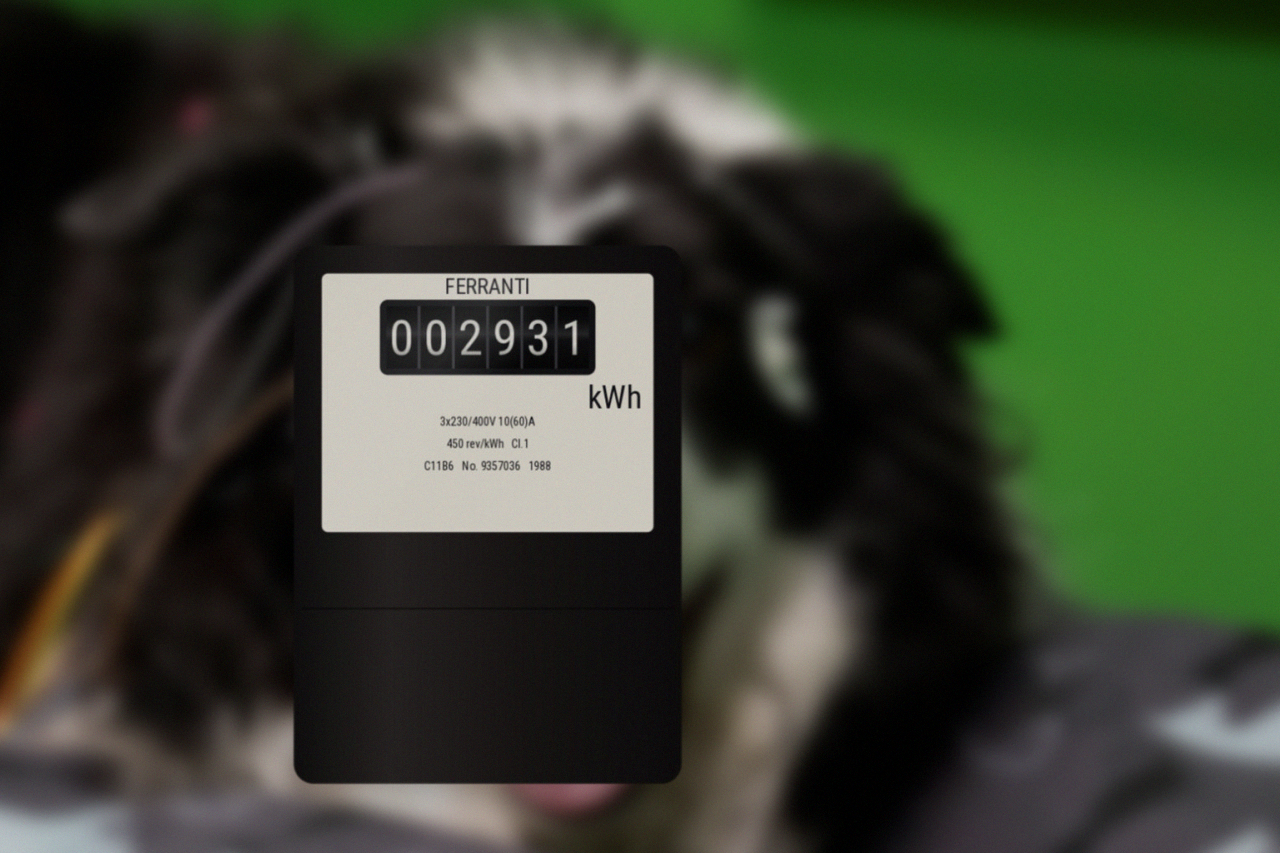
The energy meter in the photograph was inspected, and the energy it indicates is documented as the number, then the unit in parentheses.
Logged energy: 2931 (kWh)
